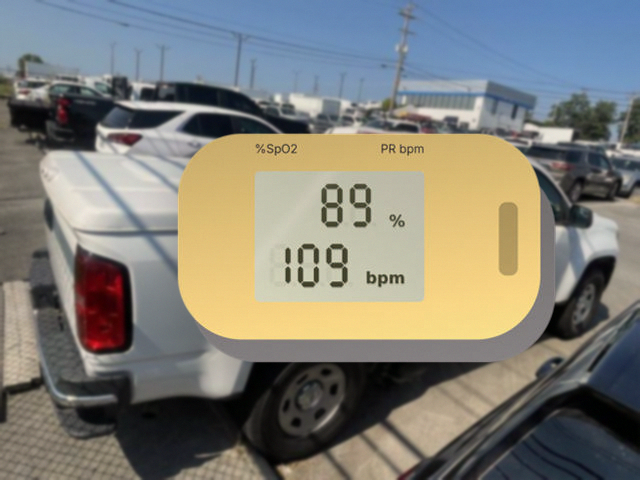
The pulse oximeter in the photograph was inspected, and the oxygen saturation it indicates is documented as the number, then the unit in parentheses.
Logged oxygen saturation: 89 (%)
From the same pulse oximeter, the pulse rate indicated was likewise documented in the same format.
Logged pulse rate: 109 (bpm)
